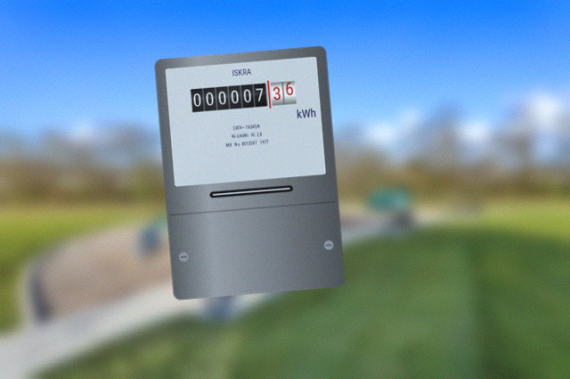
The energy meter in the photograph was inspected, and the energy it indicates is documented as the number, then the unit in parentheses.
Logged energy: 7.36 (kWh)
